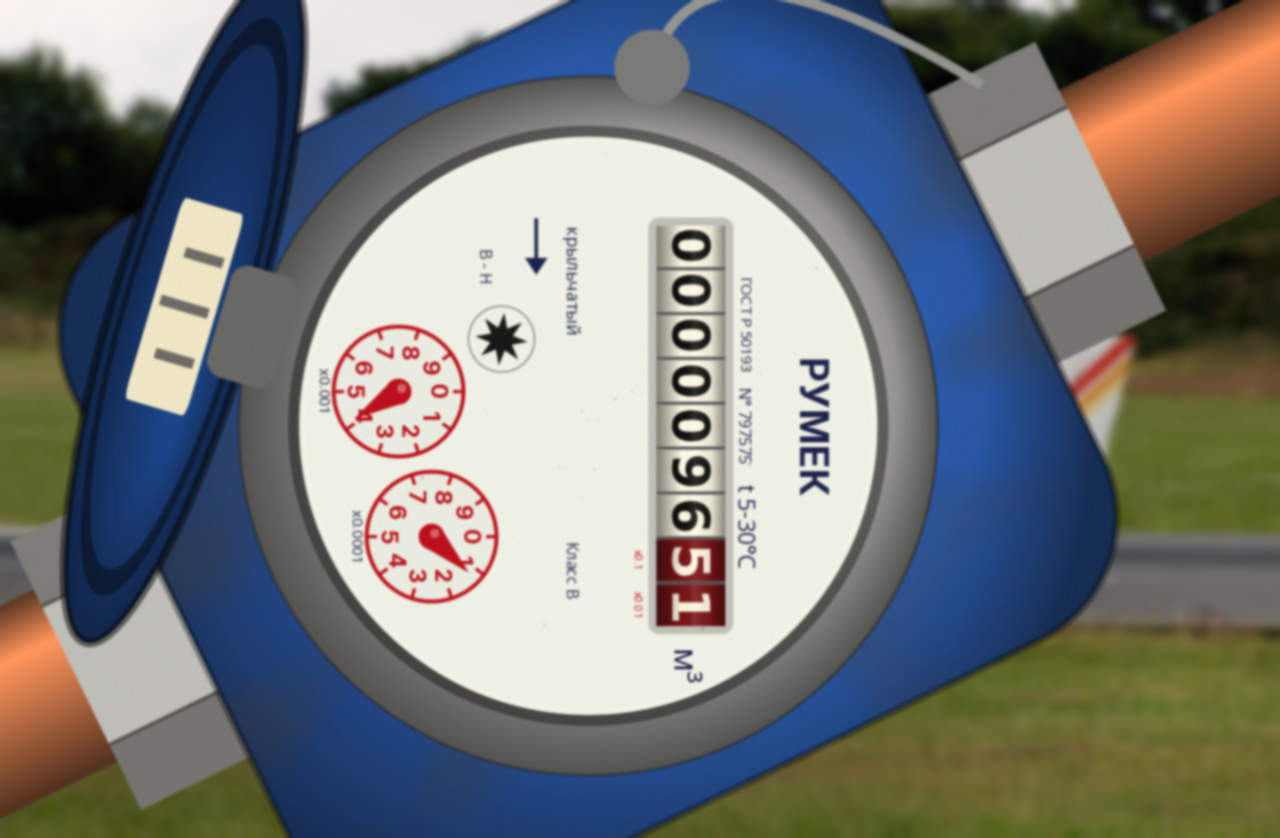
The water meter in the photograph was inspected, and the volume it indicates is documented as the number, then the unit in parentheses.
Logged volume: 96.5141 (m³)
